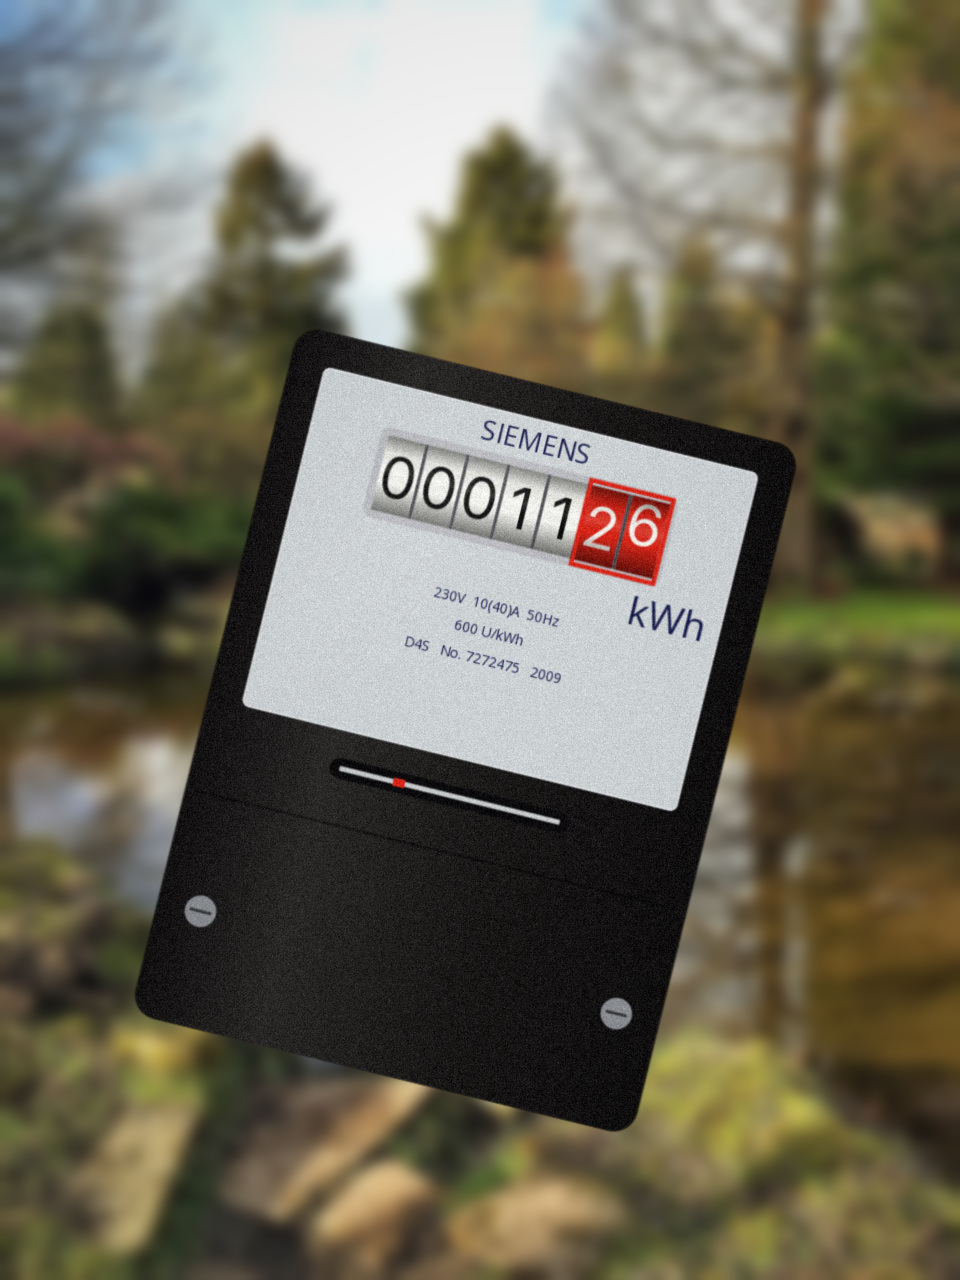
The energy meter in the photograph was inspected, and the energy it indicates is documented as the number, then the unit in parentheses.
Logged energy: 11.26 (kWh)
